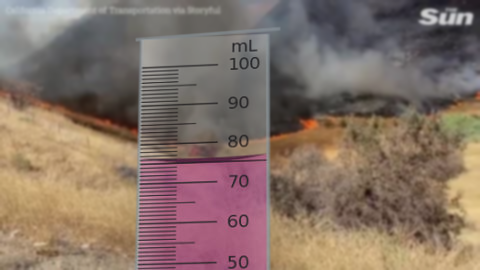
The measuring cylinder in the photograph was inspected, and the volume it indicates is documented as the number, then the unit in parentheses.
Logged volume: 75 (mL)
